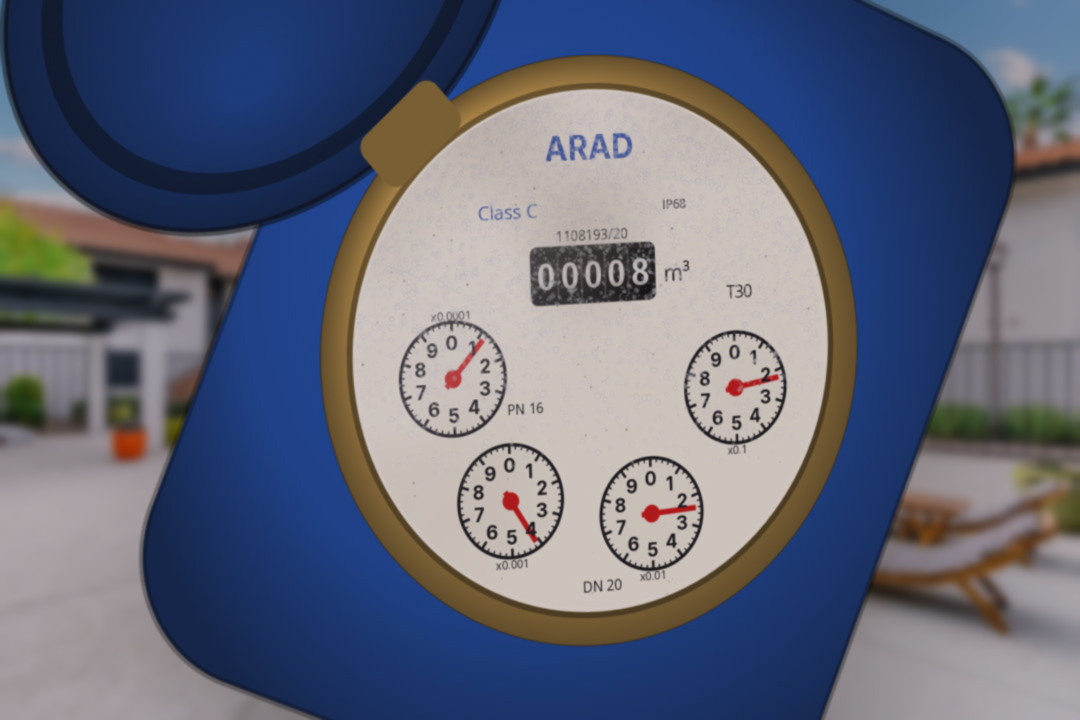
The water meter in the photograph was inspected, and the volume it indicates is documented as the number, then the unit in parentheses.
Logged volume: 8.2241 (m³)
